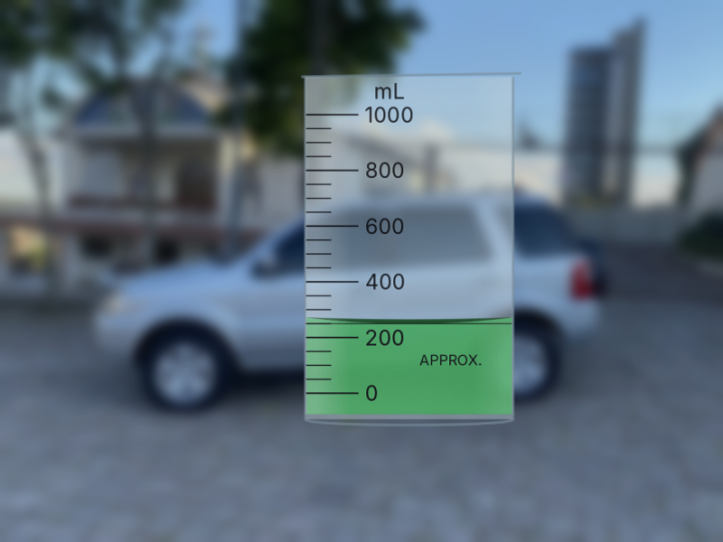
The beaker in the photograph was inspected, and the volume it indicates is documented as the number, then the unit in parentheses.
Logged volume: 250 (mL)
